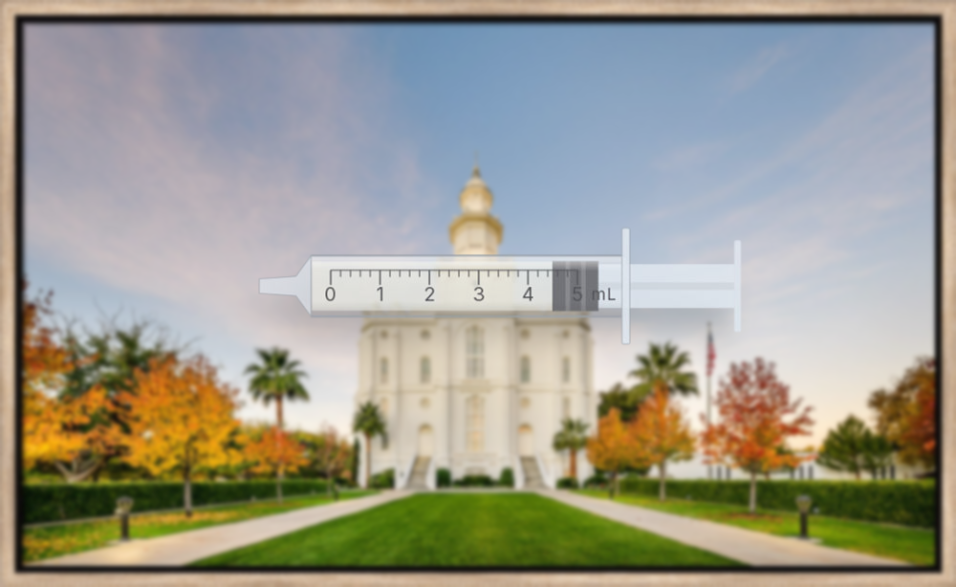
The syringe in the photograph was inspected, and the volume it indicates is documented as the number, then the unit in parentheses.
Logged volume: 4.5 (mL)
